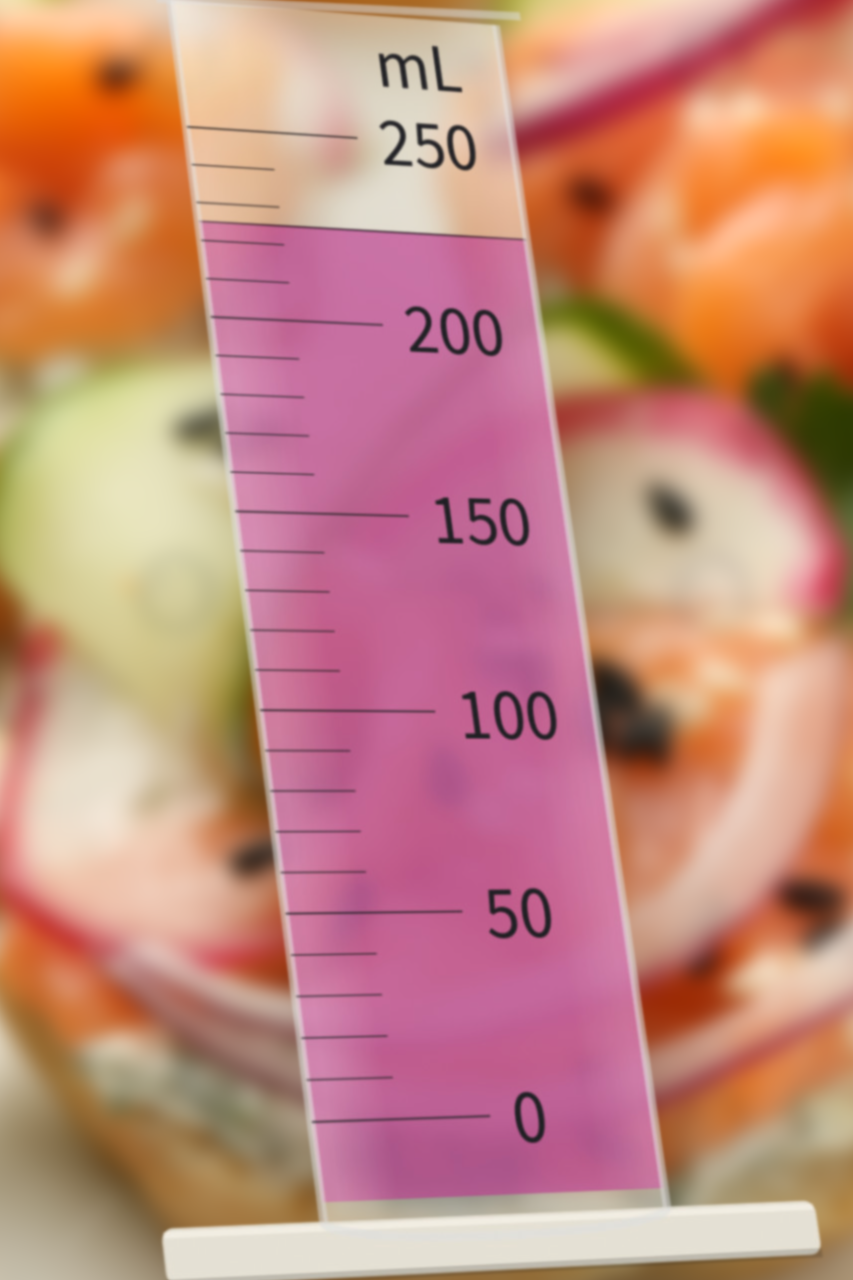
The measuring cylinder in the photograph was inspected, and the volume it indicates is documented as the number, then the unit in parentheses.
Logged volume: 225 (mL)
